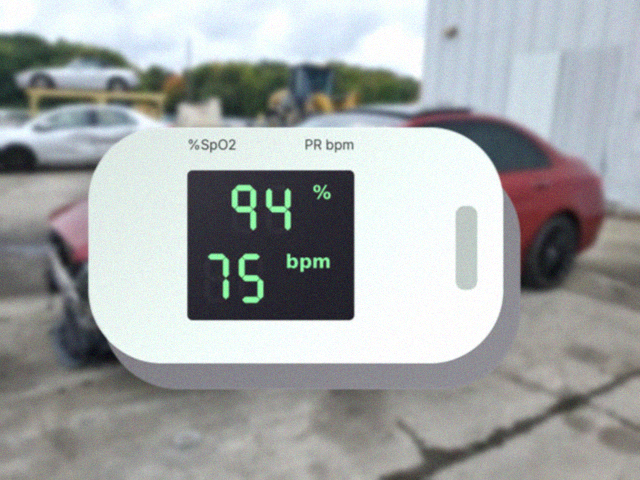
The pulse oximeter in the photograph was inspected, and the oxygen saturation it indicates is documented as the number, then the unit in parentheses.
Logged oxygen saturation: 94 (%)
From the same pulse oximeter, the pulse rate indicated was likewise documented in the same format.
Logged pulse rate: 75 (bpm)
